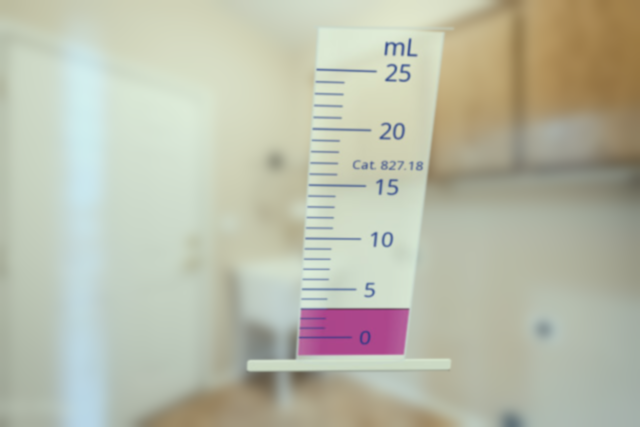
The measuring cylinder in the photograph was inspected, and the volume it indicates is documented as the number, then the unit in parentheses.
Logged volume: 3 (mL)
